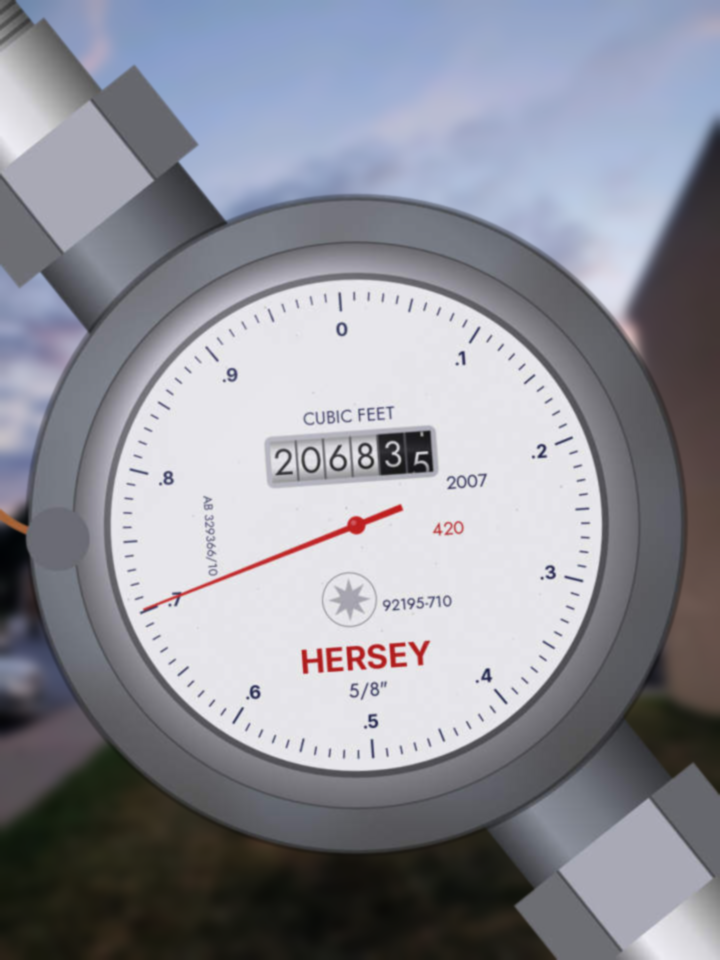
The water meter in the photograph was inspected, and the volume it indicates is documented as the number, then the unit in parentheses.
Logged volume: 206834.70 (ft³)
